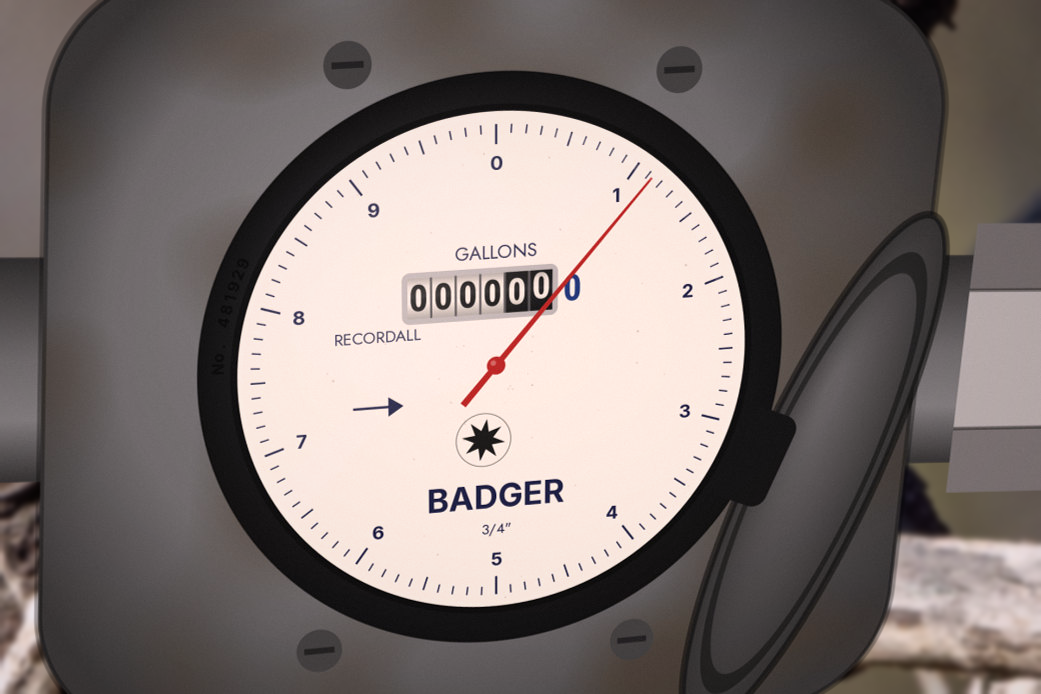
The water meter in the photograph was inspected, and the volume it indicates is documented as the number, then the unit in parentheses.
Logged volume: 1.1 (gal)
